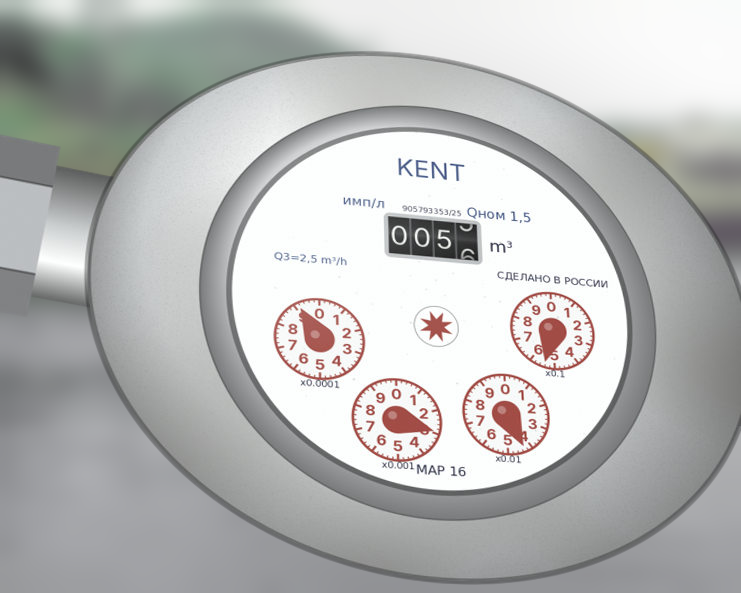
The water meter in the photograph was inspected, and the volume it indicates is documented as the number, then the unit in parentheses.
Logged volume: 55.5429 (m³)
